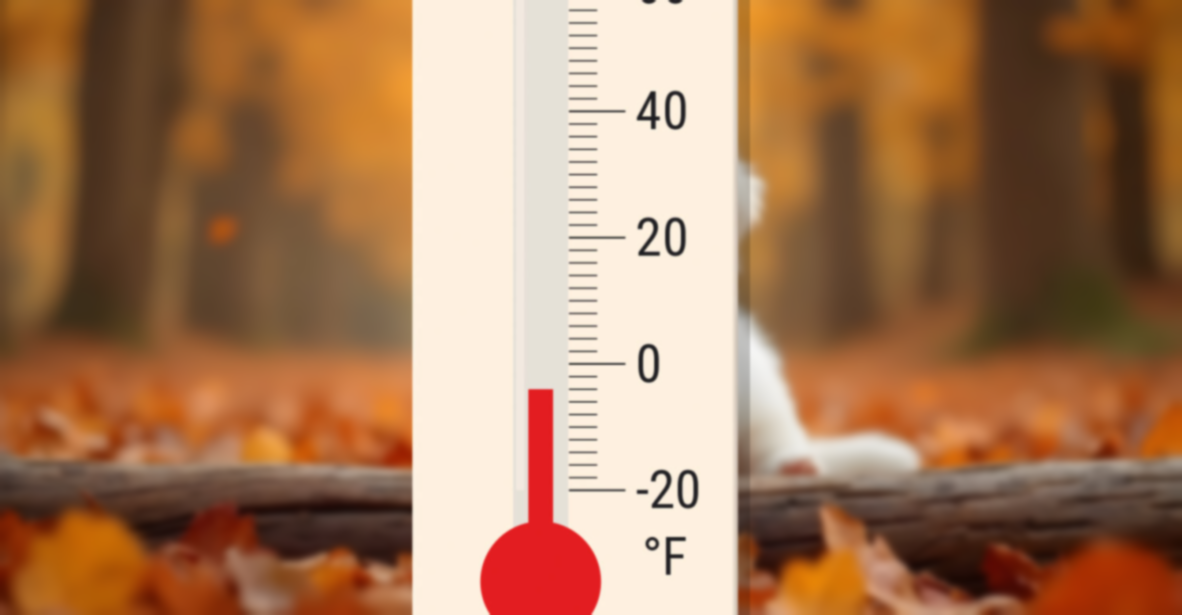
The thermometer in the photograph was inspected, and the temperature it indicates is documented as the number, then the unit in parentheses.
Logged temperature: -4 (°F)
